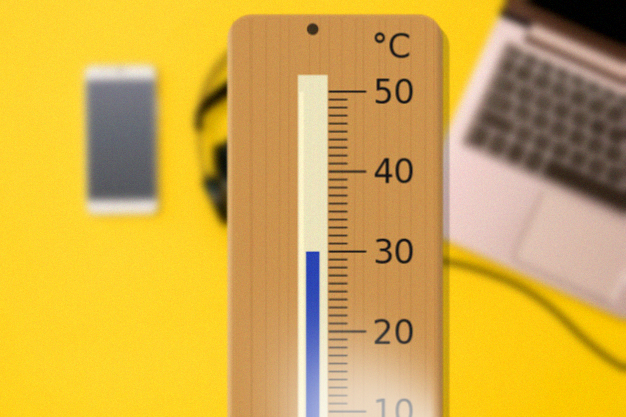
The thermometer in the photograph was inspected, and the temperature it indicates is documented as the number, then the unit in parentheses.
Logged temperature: 30 (°C)
